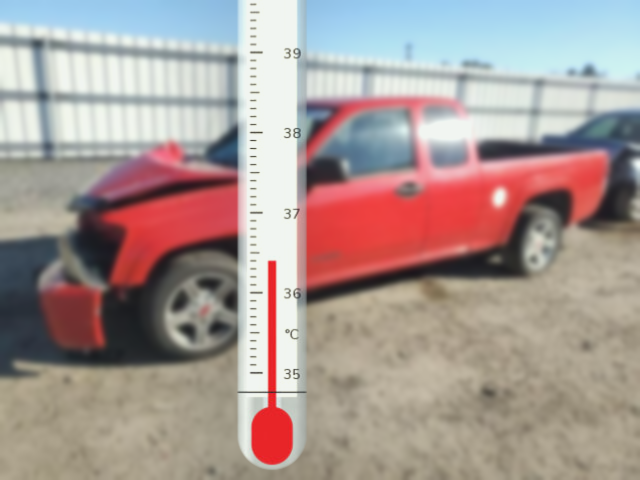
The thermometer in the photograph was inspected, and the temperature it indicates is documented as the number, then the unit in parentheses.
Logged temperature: 36.4 (°C)
